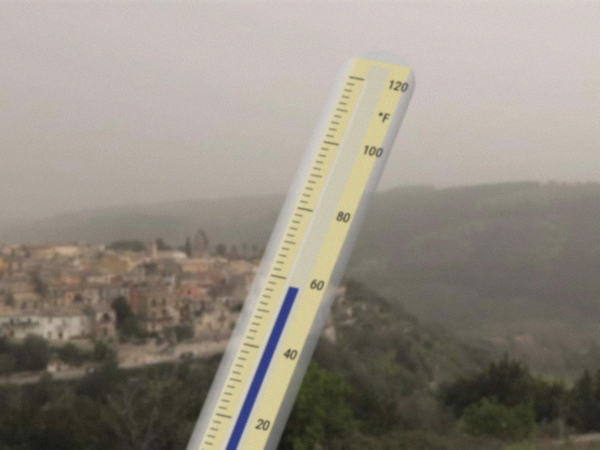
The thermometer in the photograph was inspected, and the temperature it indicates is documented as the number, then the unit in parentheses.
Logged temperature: 58 (°F)
